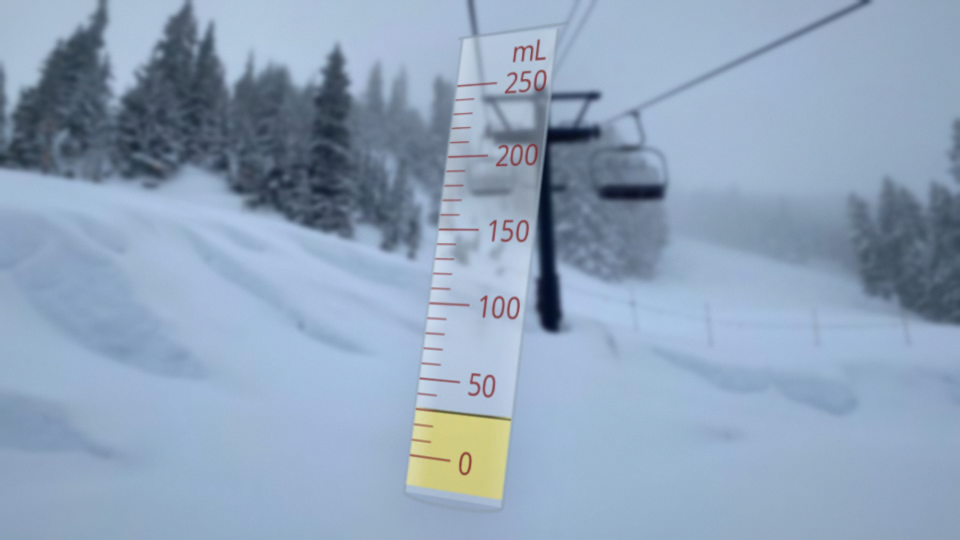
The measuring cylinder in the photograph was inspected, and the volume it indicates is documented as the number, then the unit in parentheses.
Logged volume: 30 (mL)
